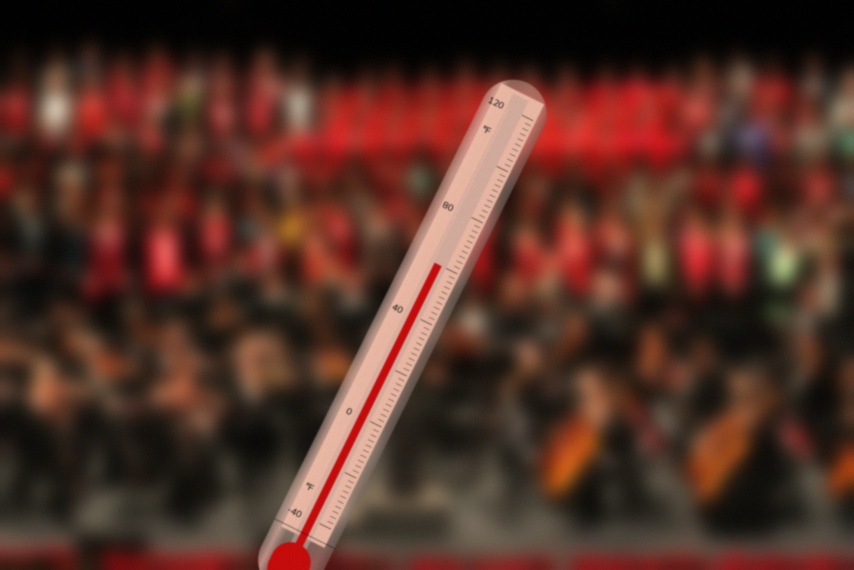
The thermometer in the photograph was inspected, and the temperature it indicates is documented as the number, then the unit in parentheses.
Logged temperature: 60 (°F)
